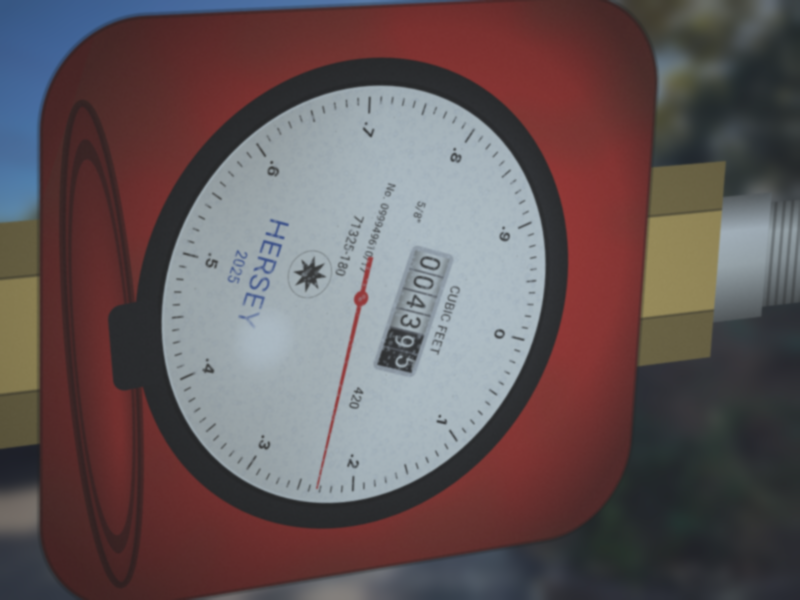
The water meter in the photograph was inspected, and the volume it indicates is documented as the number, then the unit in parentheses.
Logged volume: 4395.23 (ft³)
